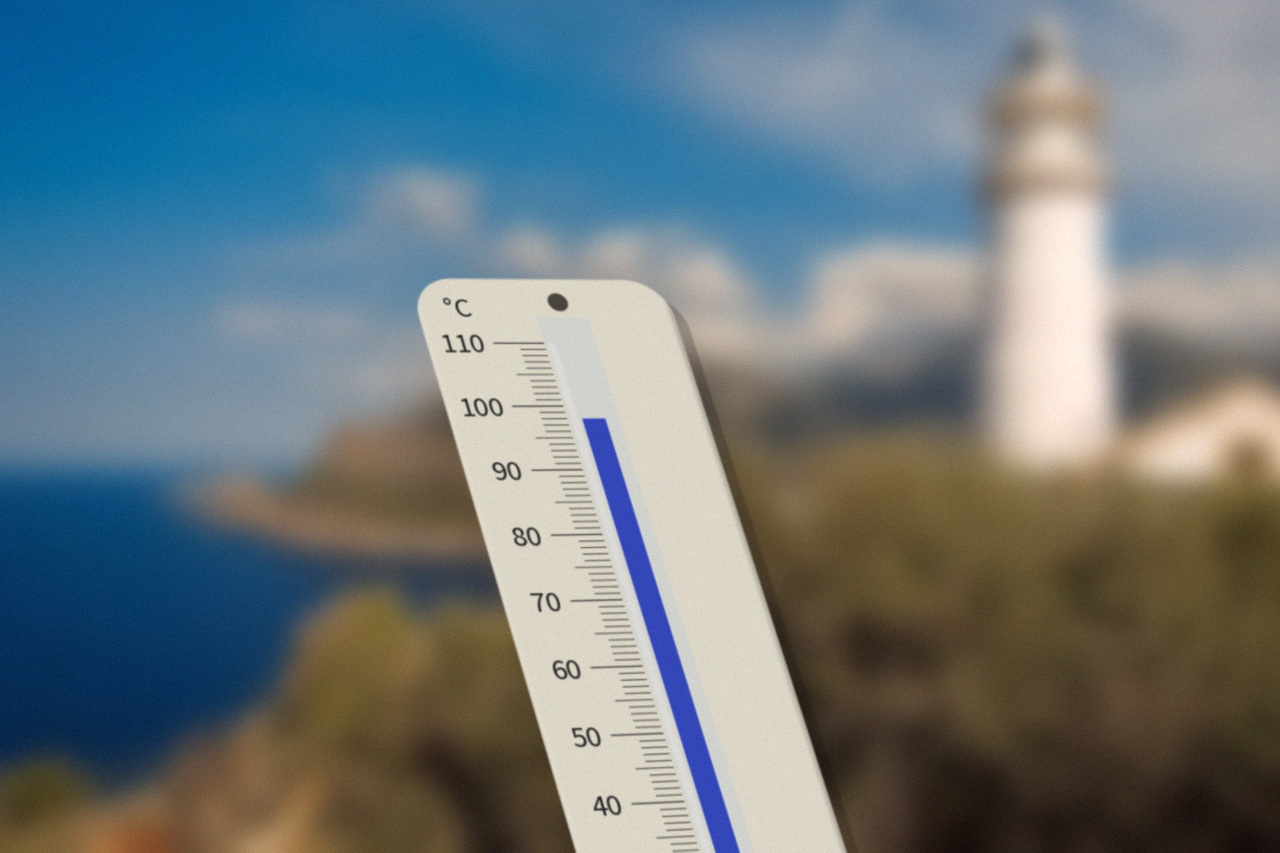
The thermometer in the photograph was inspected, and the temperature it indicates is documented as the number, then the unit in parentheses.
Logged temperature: 98 (°C)
